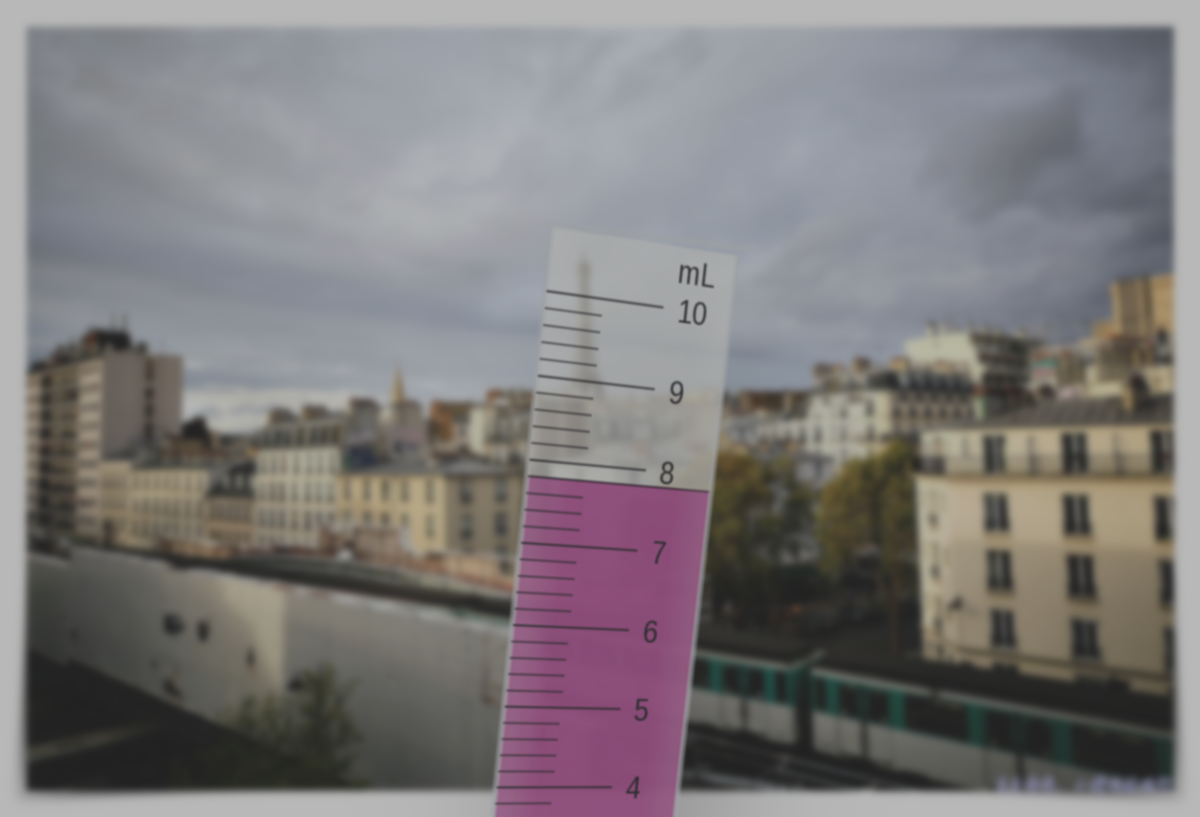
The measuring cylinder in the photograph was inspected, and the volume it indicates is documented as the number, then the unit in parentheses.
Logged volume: 7.8 (mL)
